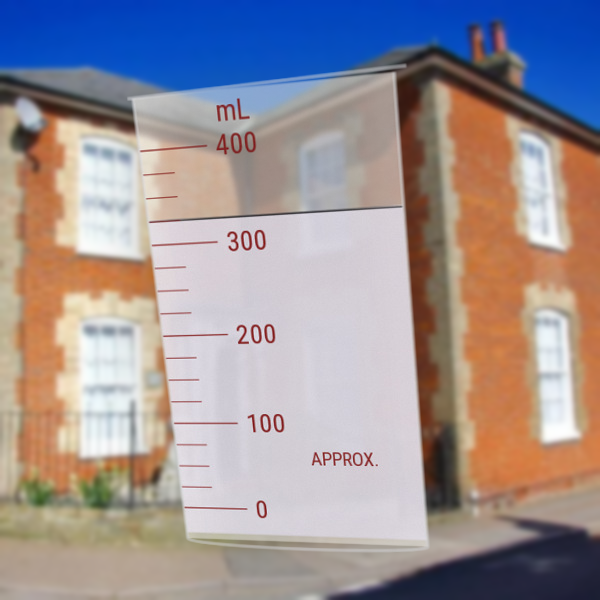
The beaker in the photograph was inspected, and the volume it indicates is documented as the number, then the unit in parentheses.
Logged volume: 325 (mL)
